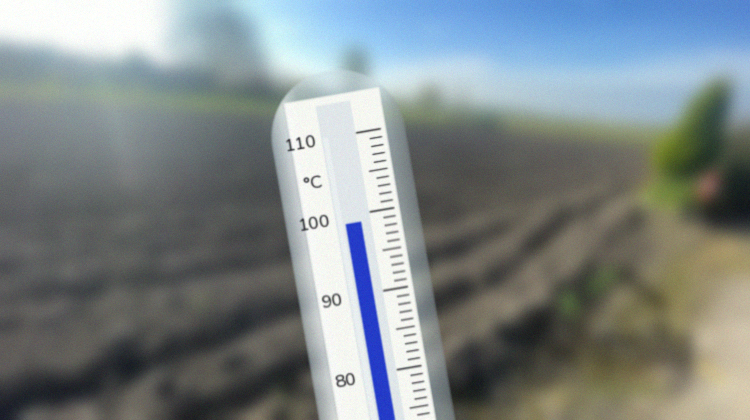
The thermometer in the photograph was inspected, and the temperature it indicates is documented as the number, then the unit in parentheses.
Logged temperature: 99 (°C)
